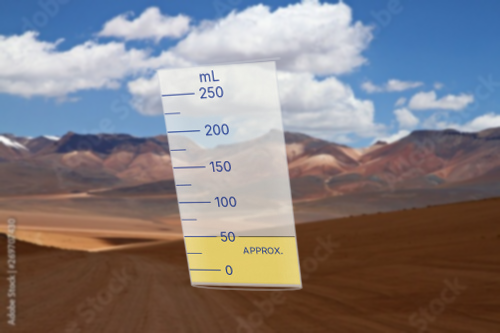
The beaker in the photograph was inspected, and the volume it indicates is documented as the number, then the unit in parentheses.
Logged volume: 50 (mL)
